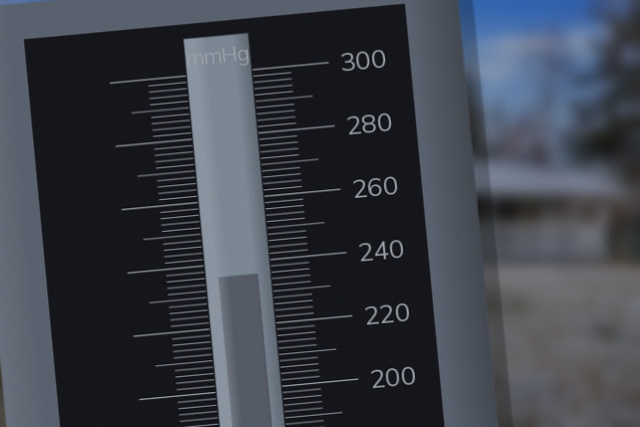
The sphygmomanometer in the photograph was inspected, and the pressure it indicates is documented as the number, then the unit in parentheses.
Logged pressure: 236 (mmHg)
